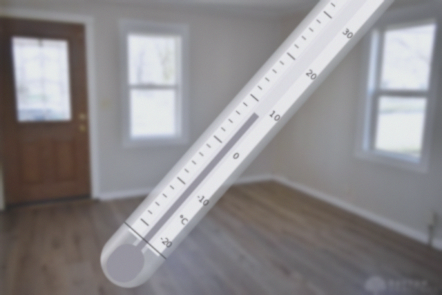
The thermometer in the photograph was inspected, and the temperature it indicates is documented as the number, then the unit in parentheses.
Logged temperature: 8 (°C)
